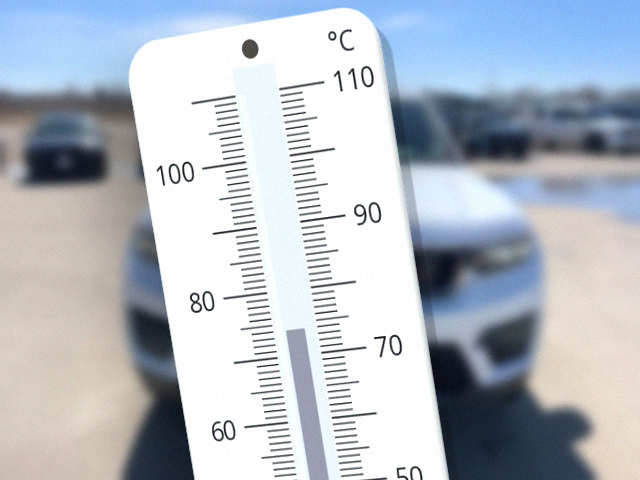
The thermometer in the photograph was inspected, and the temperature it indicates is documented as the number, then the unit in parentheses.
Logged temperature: 74 (°C)
